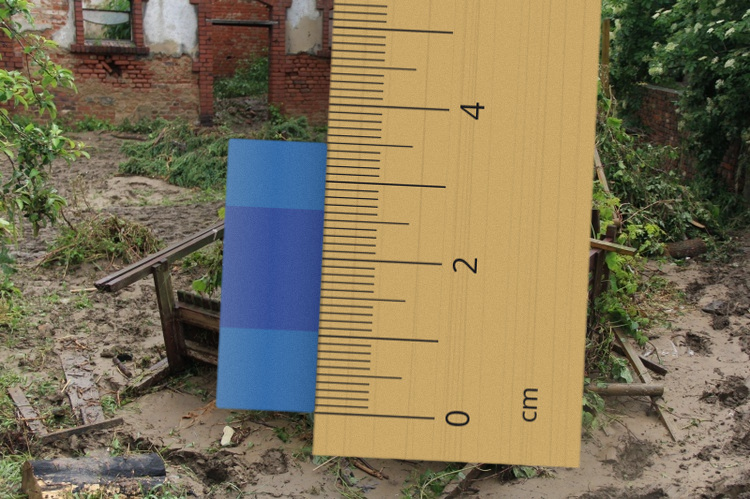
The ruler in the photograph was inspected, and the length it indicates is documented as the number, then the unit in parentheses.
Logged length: 3.5 (cm)
